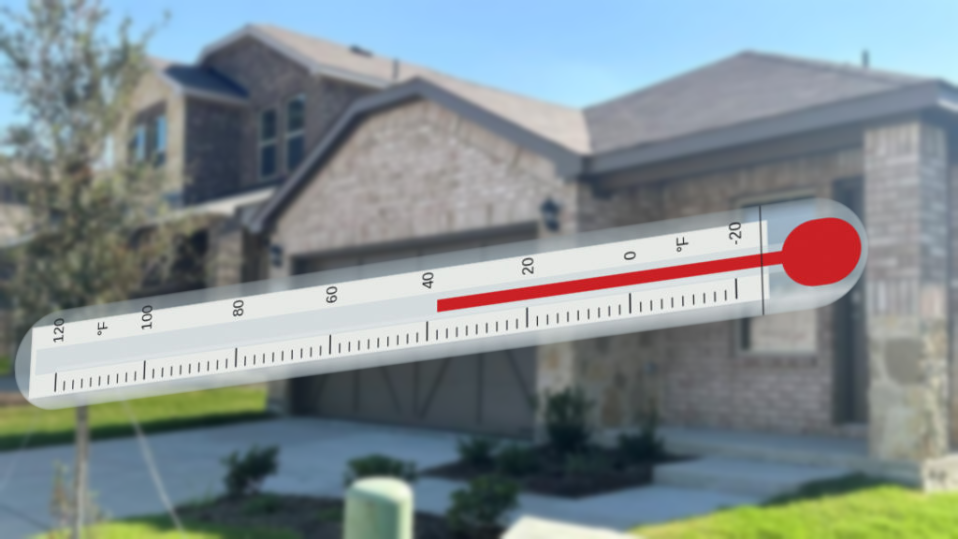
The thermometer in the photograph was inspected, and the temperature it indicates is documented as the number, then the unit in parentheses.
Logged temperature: 38 (°F)
